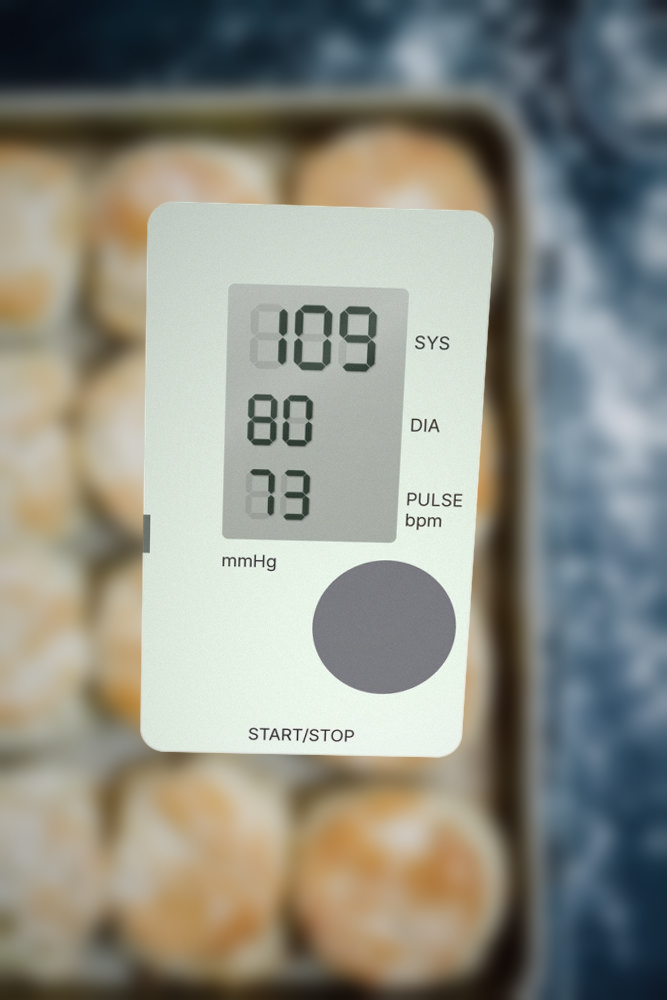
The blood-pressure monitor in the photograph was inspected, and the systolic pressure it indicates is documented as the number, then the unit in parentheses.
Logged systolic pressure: 109 (mmHg)
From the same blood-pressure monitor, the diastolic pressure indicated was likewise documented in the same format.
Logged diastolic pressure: 80 (mmHg)
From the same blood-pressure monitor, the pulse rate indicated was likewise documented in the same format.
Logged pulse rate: 73 (bpm)
